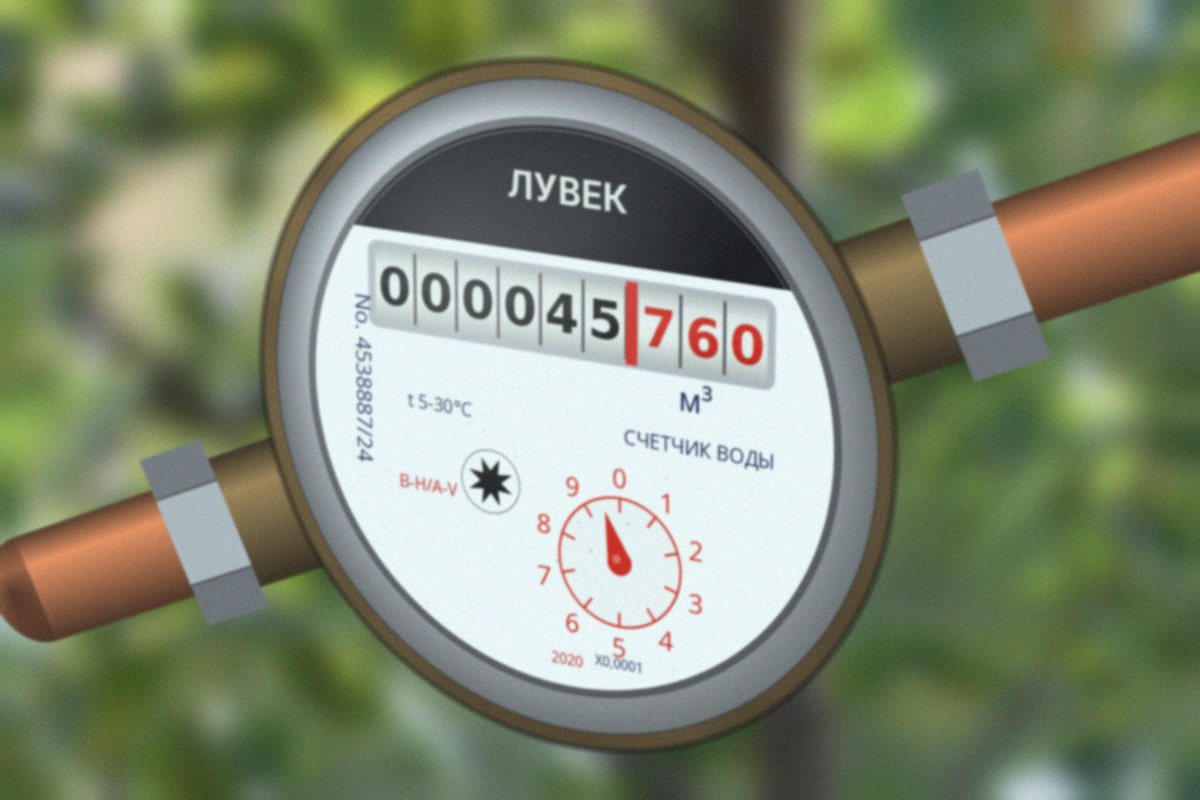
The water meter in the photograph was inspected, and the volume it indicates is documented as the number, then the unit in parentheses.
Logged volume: 45.7599 (m³)
